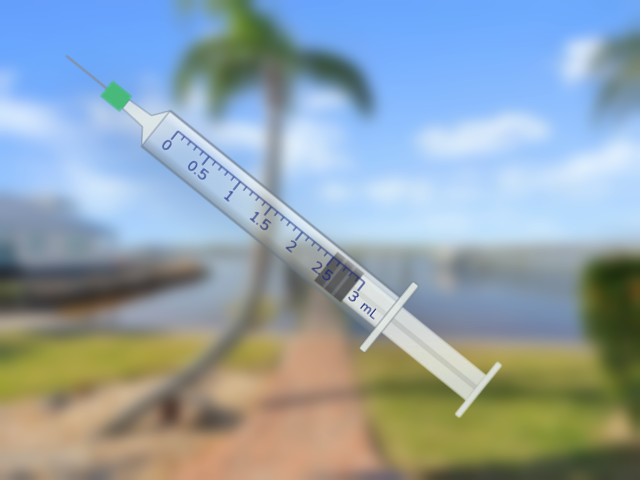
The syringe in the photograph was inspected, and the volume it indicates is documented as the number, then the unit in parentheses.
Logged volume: 2.5 (mL)
